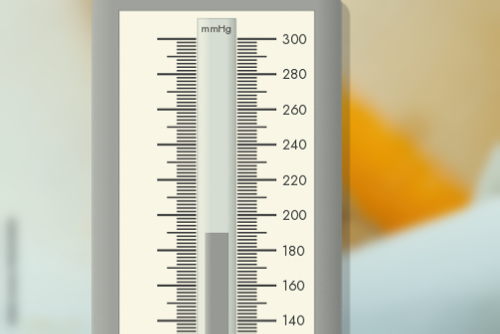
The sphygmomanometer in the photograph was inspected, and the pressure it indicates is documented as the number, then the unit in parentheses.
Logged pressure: 190 (mmHg)
